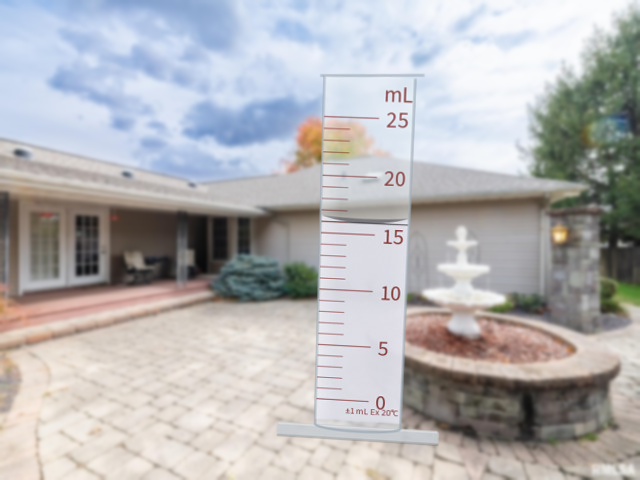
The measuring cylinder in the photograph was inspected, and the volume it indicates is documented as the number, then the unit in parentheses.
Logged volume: 16 (mL)
